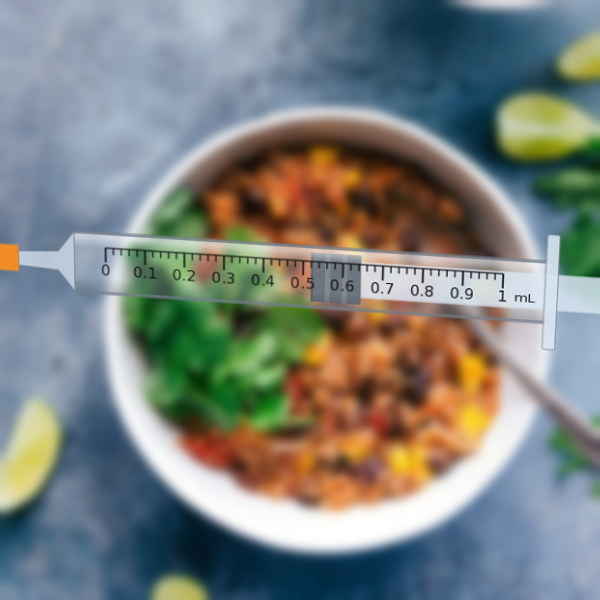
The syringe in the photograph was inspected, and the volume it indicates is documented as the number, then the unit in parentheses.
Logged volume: 0.52 (mL)
